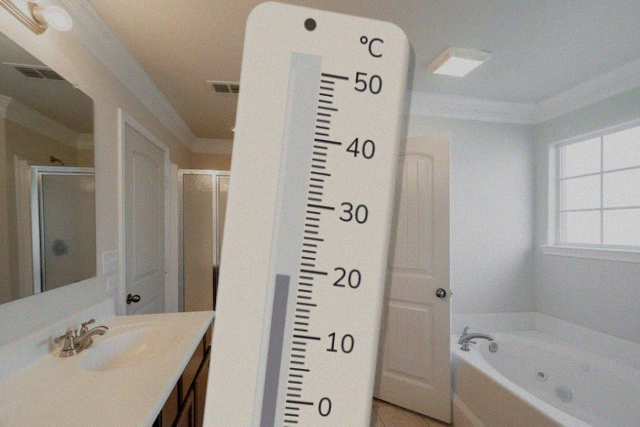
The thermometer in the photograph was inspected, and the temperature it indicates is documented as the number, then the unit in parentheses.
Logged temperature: 19 (°C)
